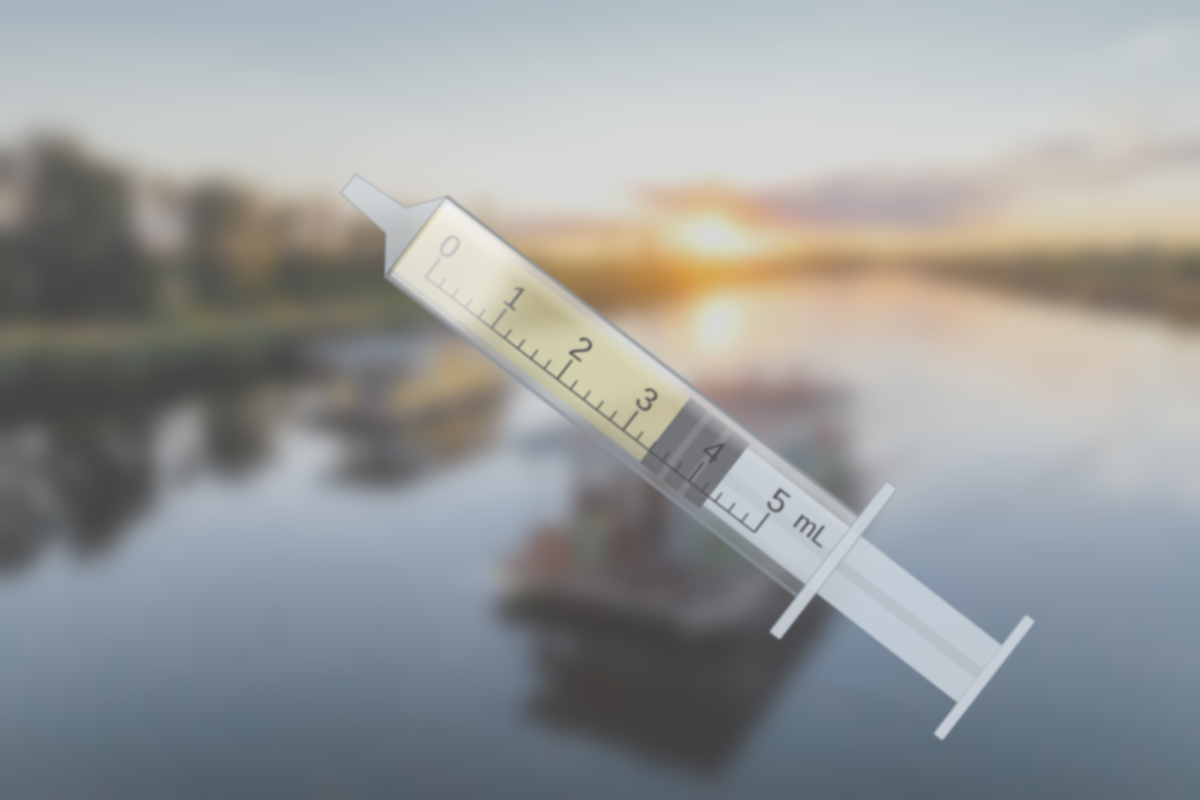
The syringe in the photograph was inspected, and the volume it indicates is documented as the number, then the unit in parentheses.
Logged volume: 3.4 (mL)
